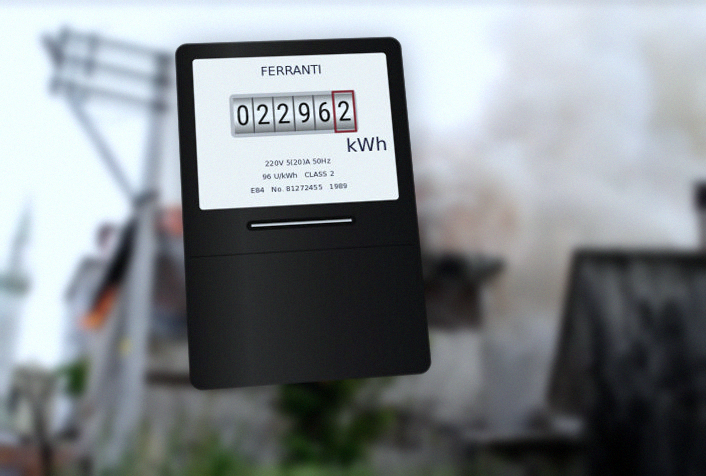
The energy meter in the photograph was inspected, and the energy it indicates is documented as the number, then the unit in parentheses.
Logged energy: 2296.2 (kWh)
